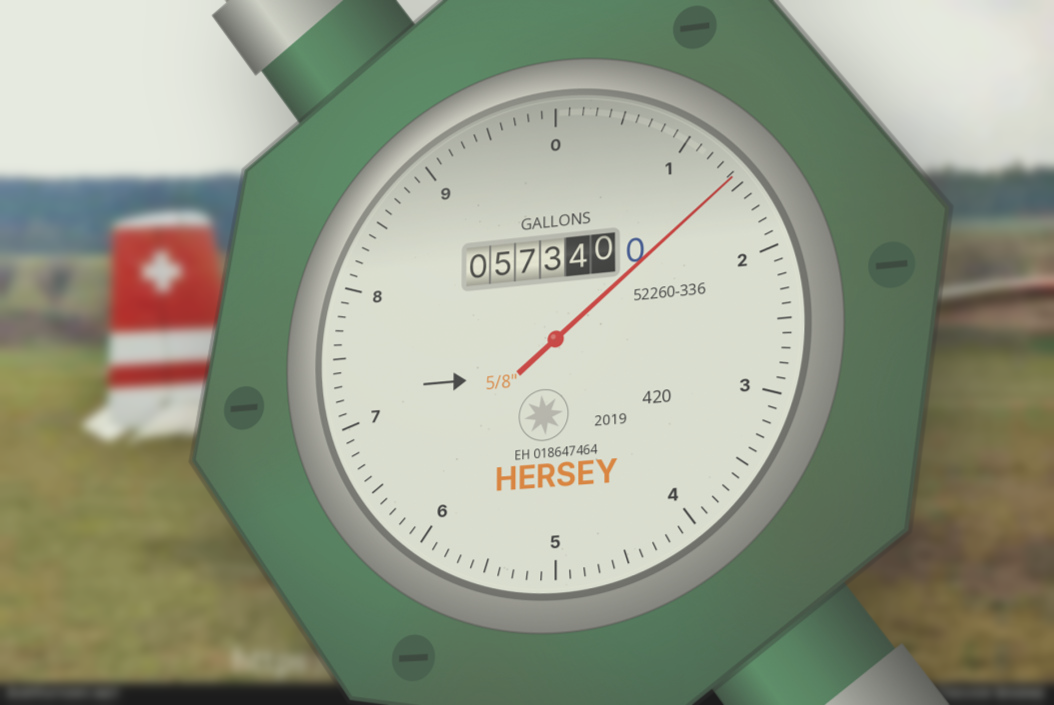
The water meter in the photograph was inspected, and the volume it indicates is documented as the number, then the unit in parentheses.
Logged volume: 573401.4 (gal)
